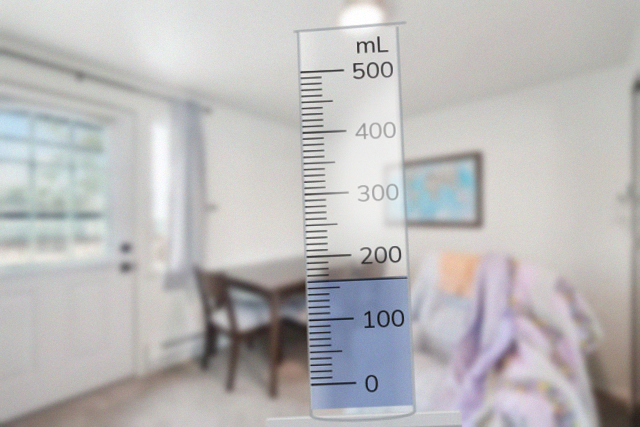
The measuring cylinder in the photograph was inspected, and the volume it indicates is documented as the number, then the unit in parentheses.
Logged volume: 160 (mL)
